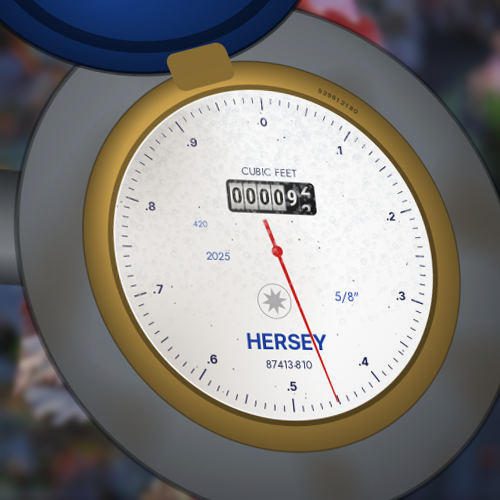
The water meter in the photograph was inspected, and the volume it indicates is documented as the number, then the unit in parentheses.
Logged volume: 92.45 (ft³)
